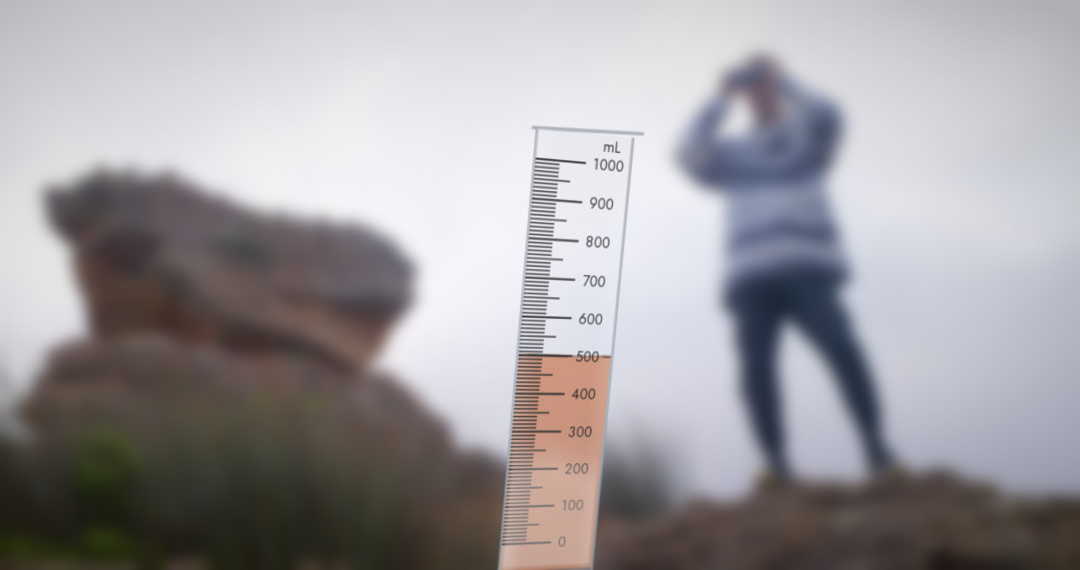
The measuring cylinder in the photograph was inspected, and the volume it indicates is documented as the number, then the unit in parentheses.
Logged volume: 500 (mL)
